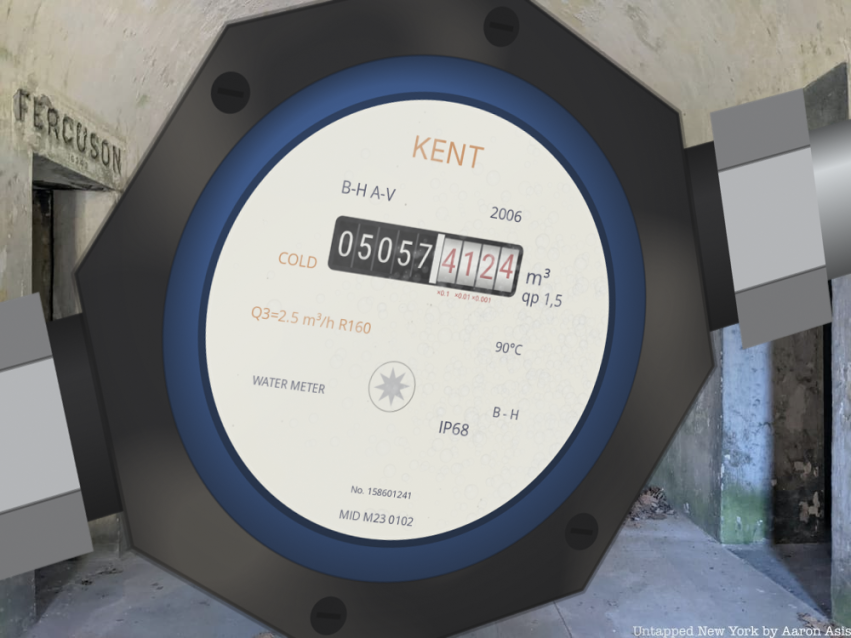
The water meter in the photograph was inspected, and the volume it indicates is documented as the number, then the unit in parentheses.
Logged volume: 5057.4124 (m³)
